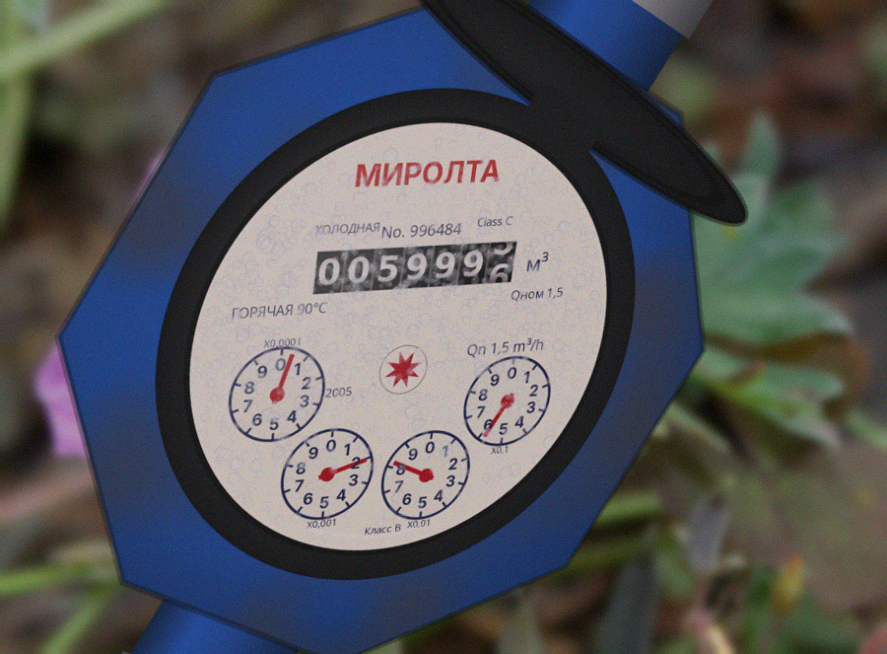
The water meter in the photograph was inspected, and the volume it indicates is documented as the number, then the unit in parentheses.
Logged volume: 59995.5820 (m³)
